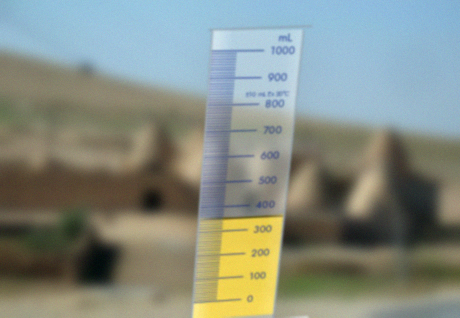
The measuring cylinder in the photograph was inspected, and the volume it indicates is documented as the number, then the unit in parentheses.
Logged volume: 350 (mL)
